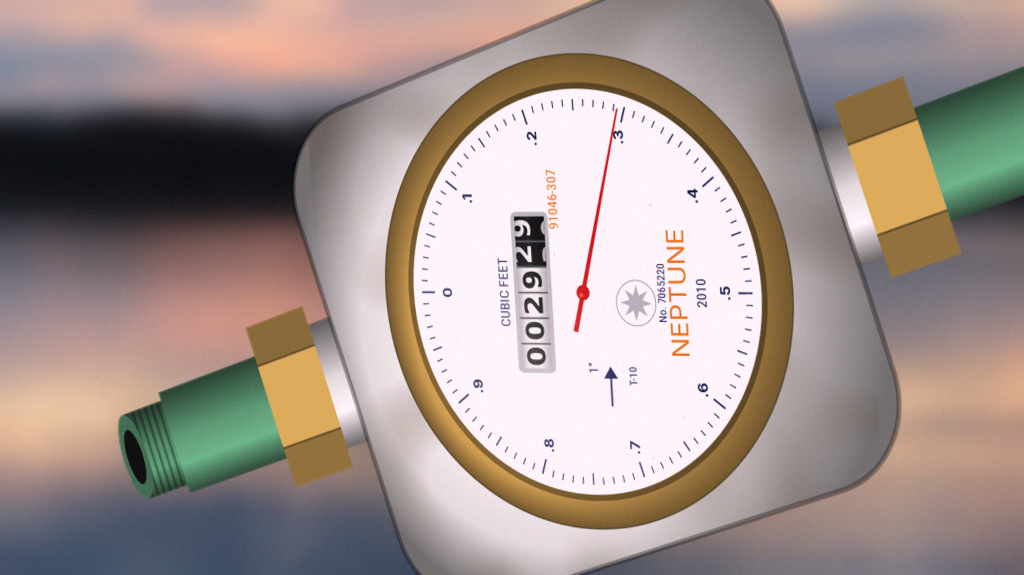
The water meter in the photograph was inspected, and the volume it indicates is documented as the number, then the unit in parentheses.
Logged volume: 2929.29 (ft³)
